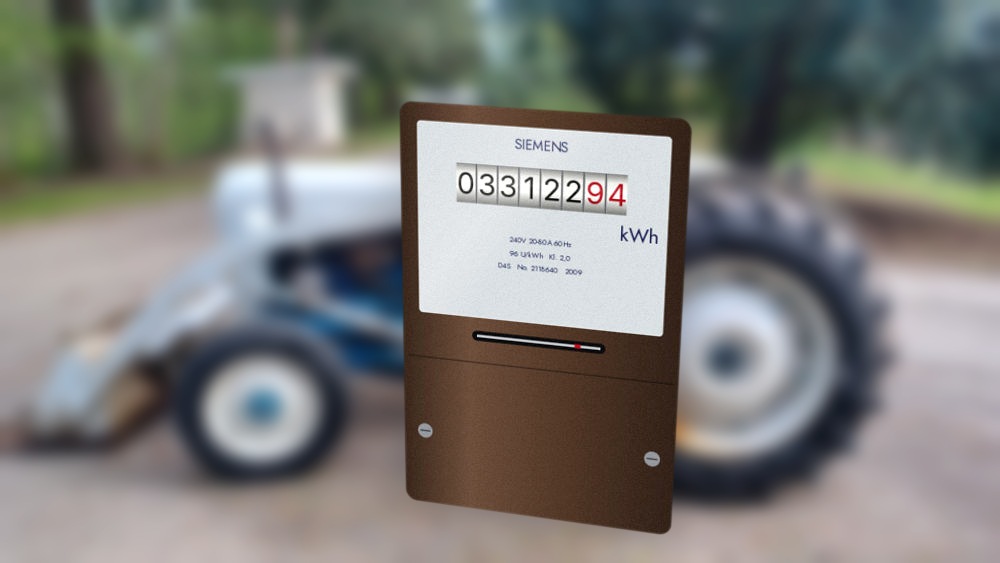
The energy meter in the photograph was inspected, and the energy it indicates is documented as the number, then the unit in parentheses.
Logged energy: 33122.94 (kWh)
